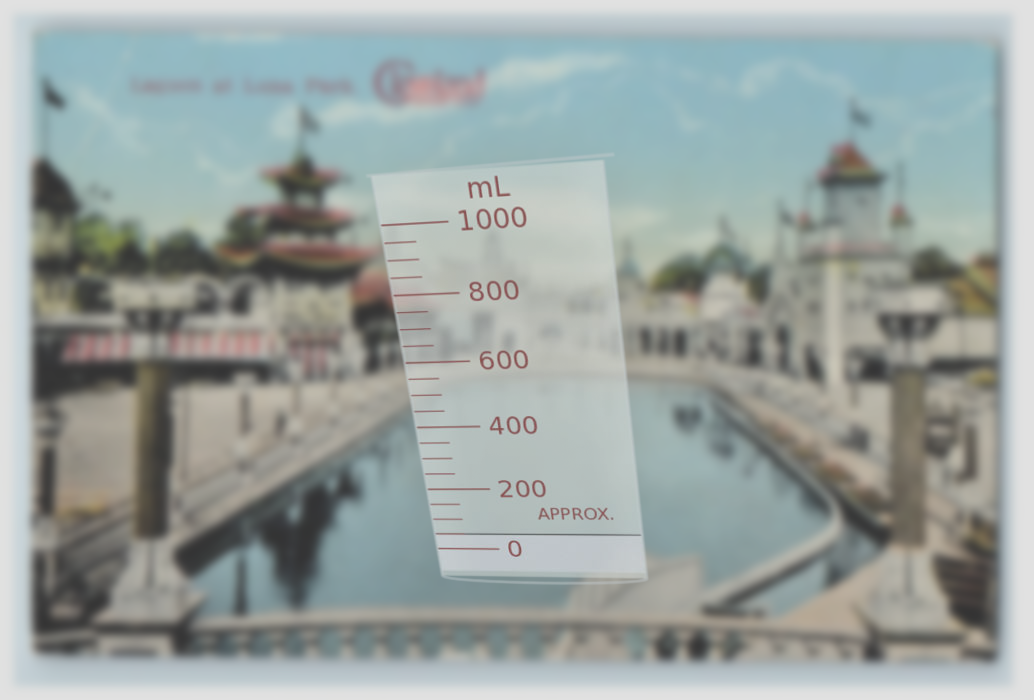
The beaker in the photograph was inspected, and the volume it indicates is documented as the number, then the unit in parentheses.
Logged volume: 50 (mL)
